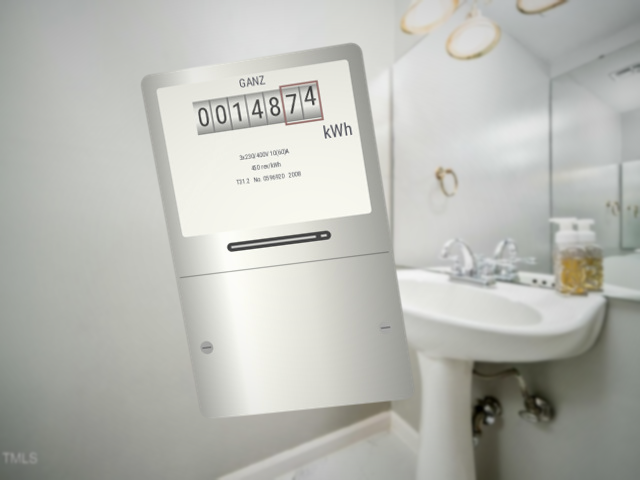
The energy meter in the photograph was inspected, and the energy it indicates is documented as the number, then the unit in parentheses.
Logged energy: 148.74 (kWh)
